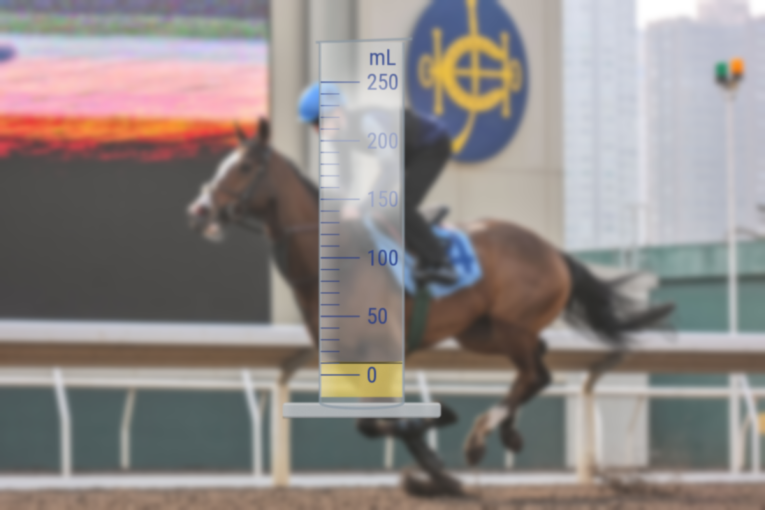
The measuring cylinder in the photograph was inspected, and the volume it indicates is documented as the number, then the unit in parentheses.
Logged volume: 10 (mL)
